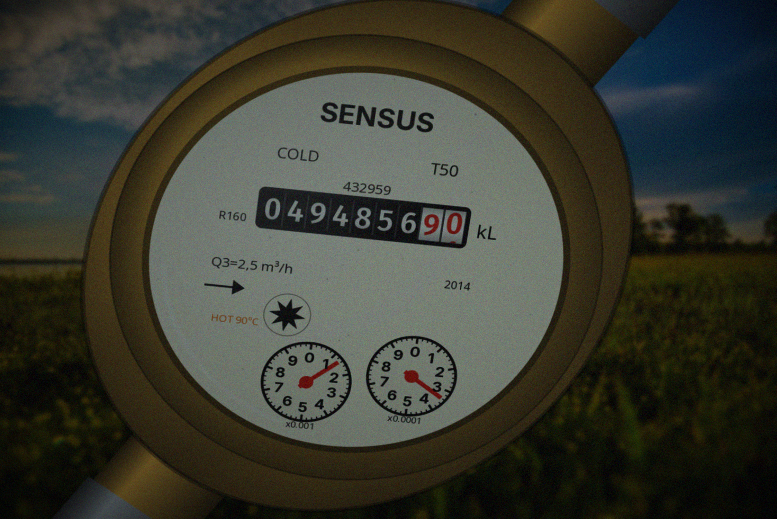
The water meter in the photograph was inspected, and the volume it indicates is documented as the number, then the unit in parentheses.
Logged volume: 494856.9013 (kL)
